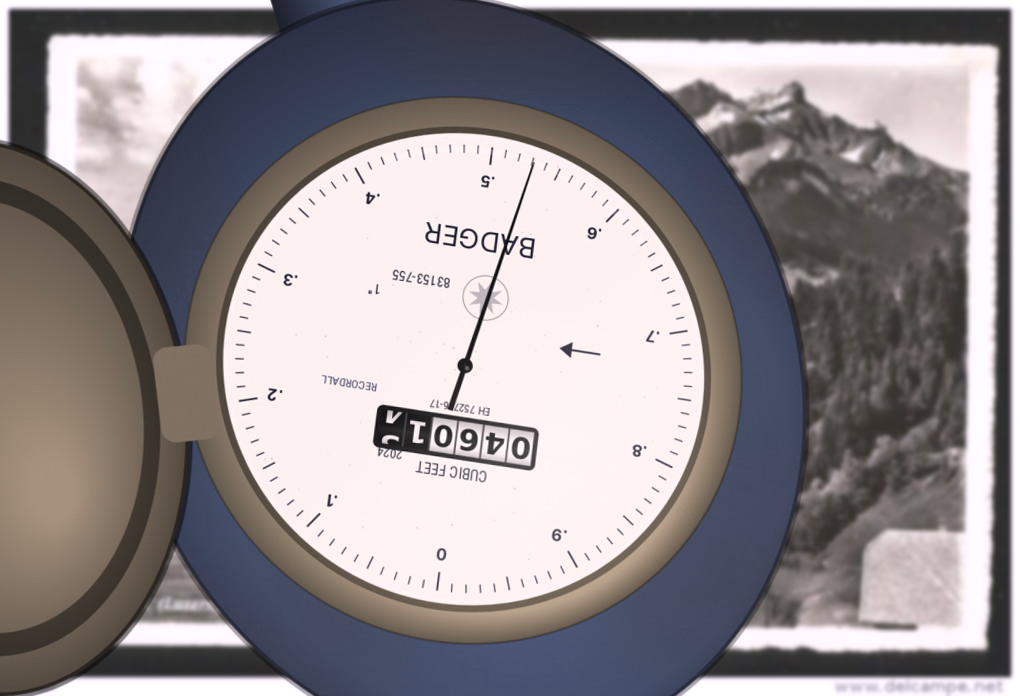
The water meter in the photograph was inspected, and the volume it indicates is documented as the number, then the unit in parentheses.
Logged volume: 46013.53 (ft³)
